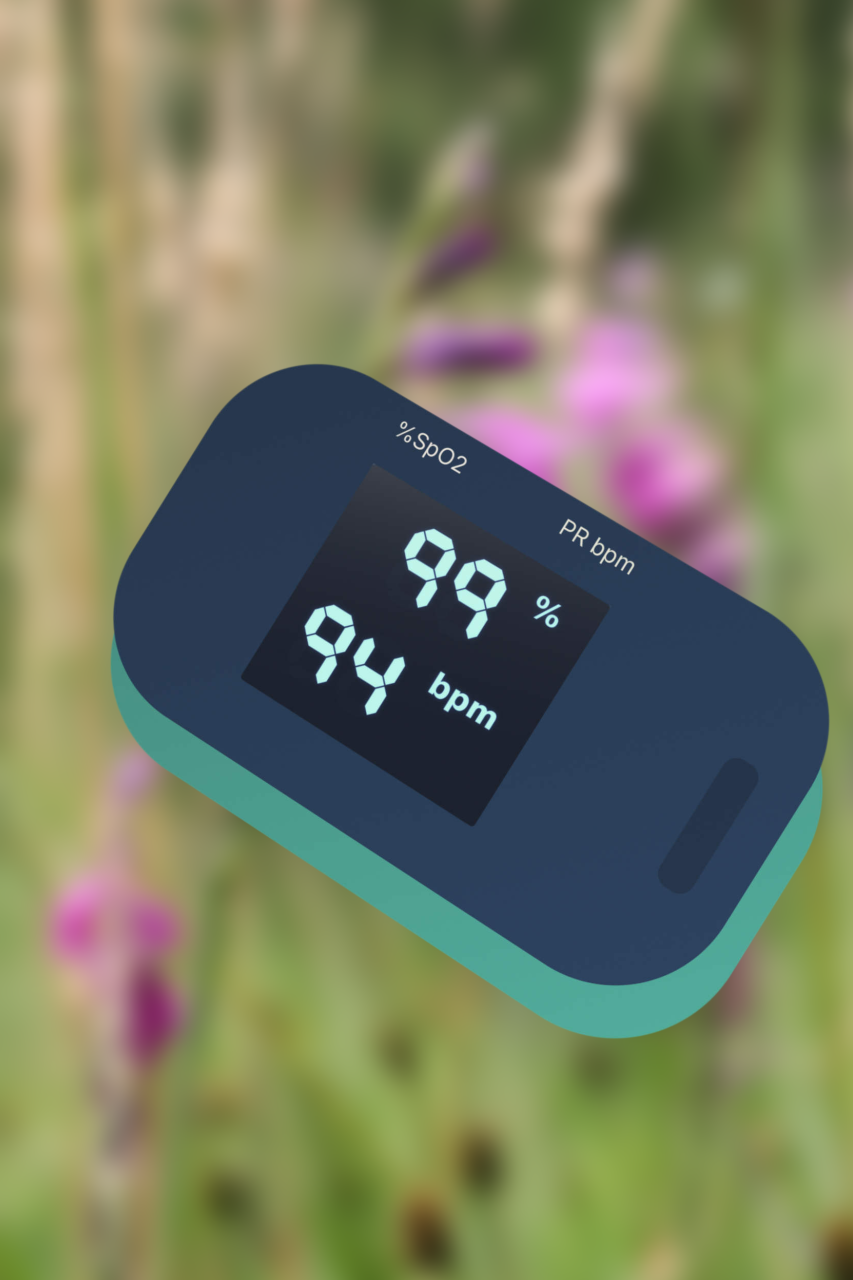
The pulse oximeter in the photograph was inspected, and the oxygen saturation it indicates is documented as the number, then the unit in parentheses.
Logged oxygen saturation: 99 (%)
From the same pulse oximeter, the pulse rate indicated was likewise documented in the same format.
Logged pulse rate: 94 (bpm)
